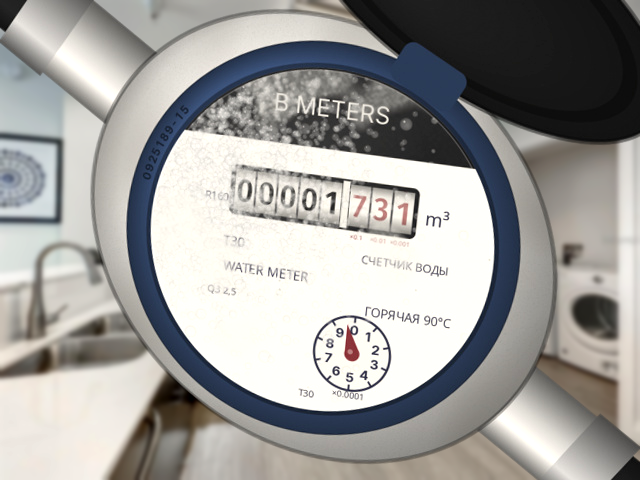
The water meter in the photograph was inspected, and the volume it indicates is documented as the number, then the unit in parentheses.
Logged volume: 1.7309 (m³)
